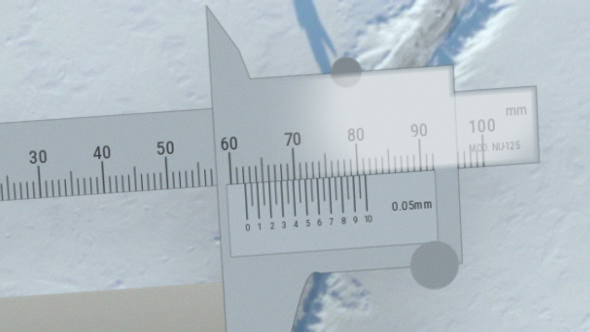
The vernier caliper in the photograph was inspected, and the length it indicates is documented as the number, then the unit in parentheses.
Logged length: 62.2 (mm)
